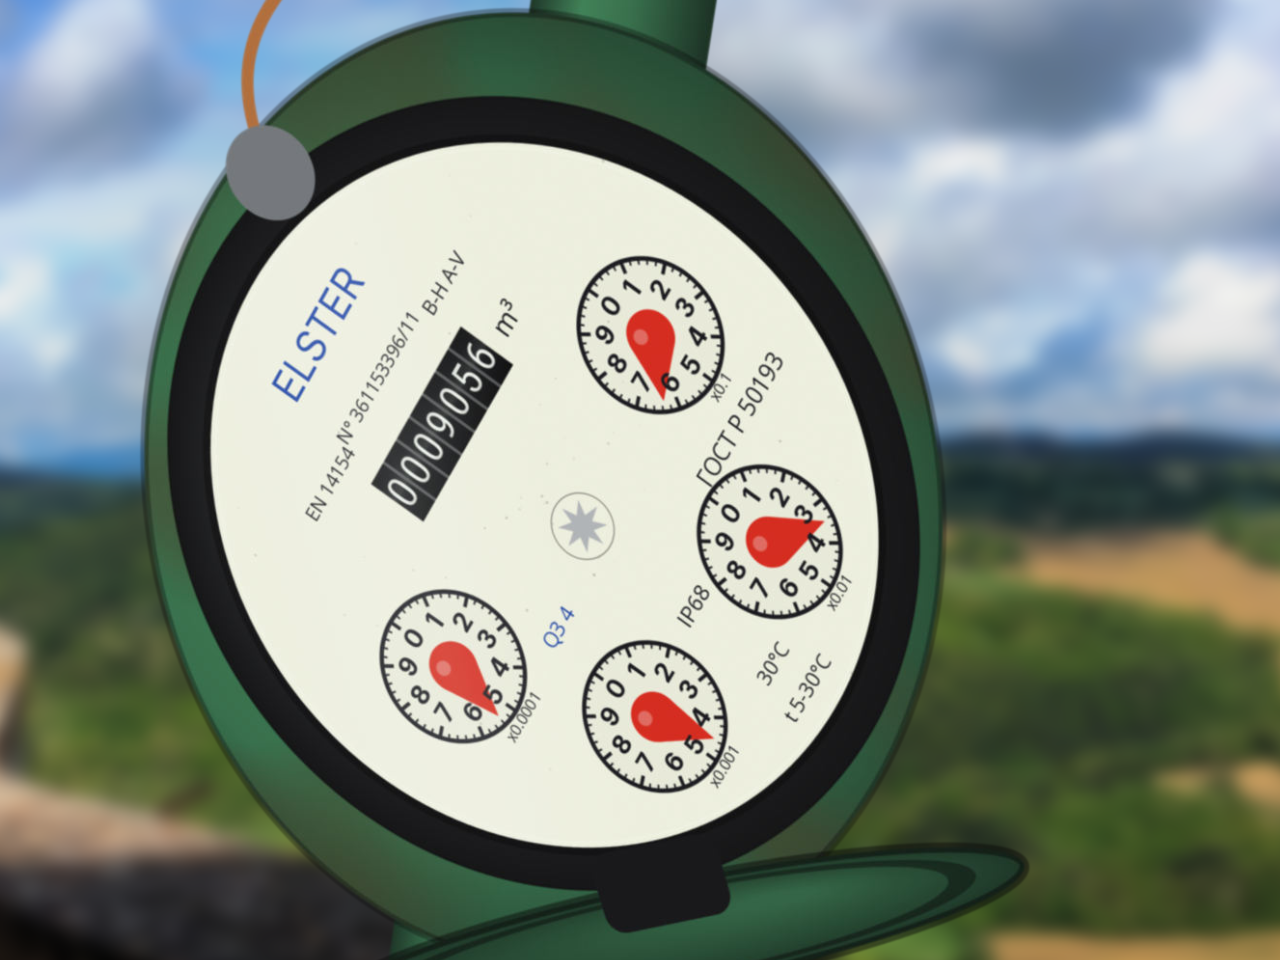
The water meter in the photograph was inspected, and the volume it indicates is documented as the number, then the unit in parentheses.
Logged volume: 9056.6345 (m³)
